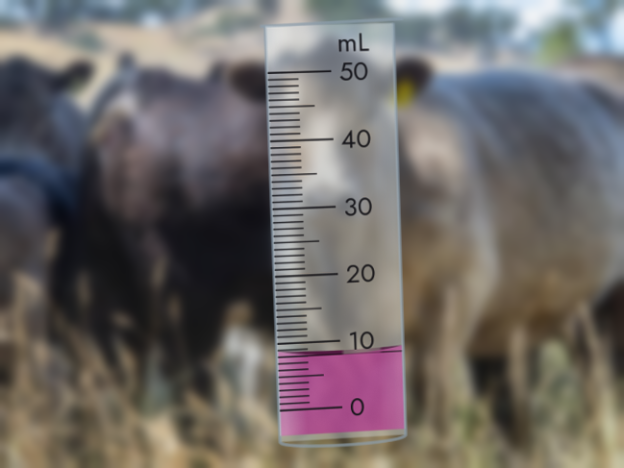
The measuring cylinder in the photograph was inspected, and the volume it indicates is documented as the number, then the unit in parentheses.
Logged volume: 8 (mL)
